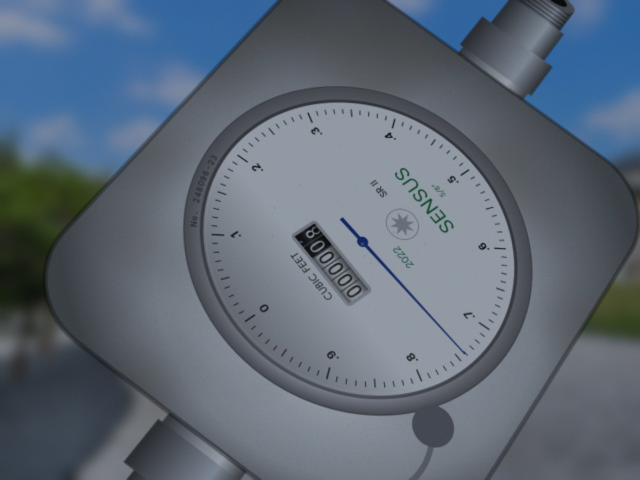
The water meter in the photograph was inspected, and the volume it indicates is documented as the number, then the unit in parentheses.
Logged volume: 7.74 (ft³)
